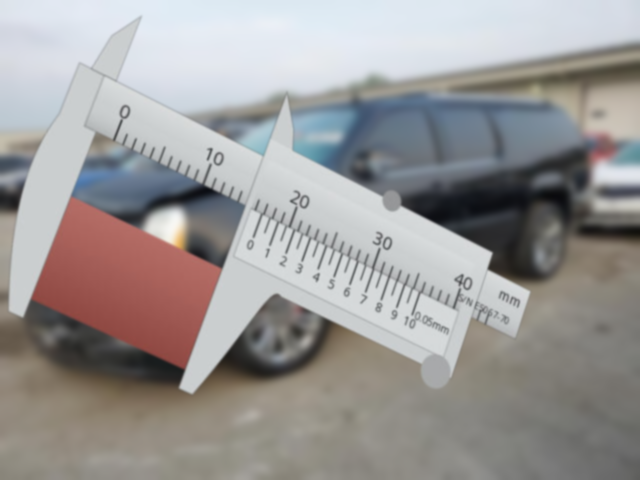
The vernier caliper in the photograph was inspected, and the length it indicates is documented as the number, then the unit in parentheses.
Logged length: 16.8 (mm)
